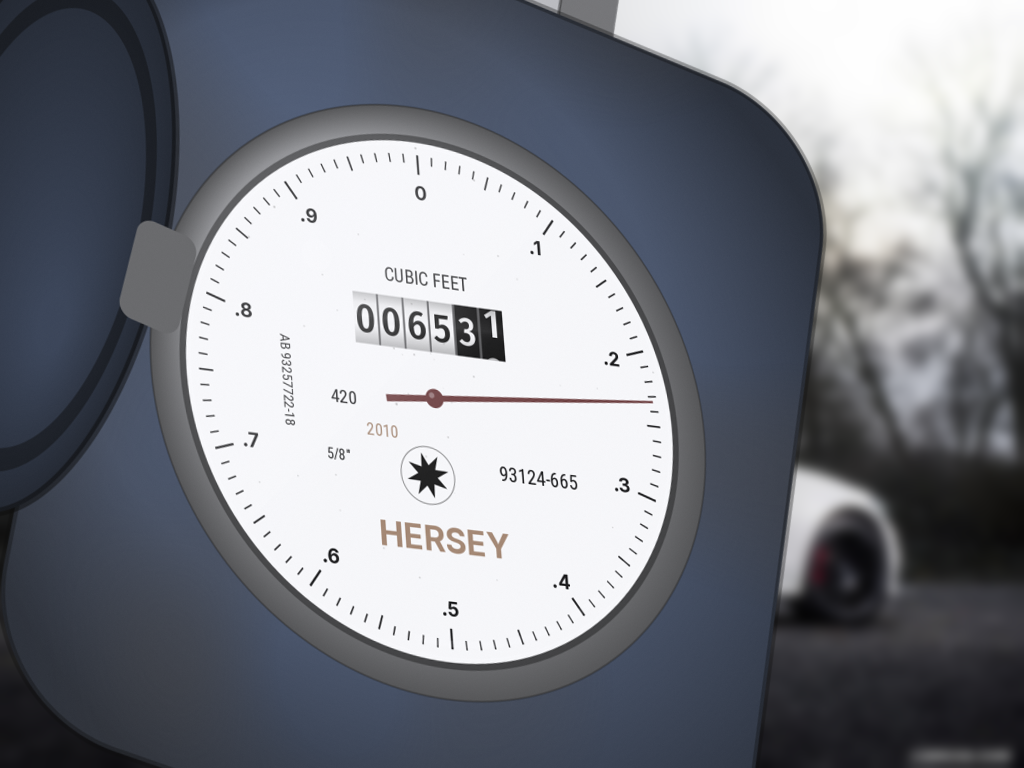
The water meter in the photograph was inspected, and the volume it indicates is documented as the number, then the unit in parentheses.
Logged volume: 6531.23 (ft³)
